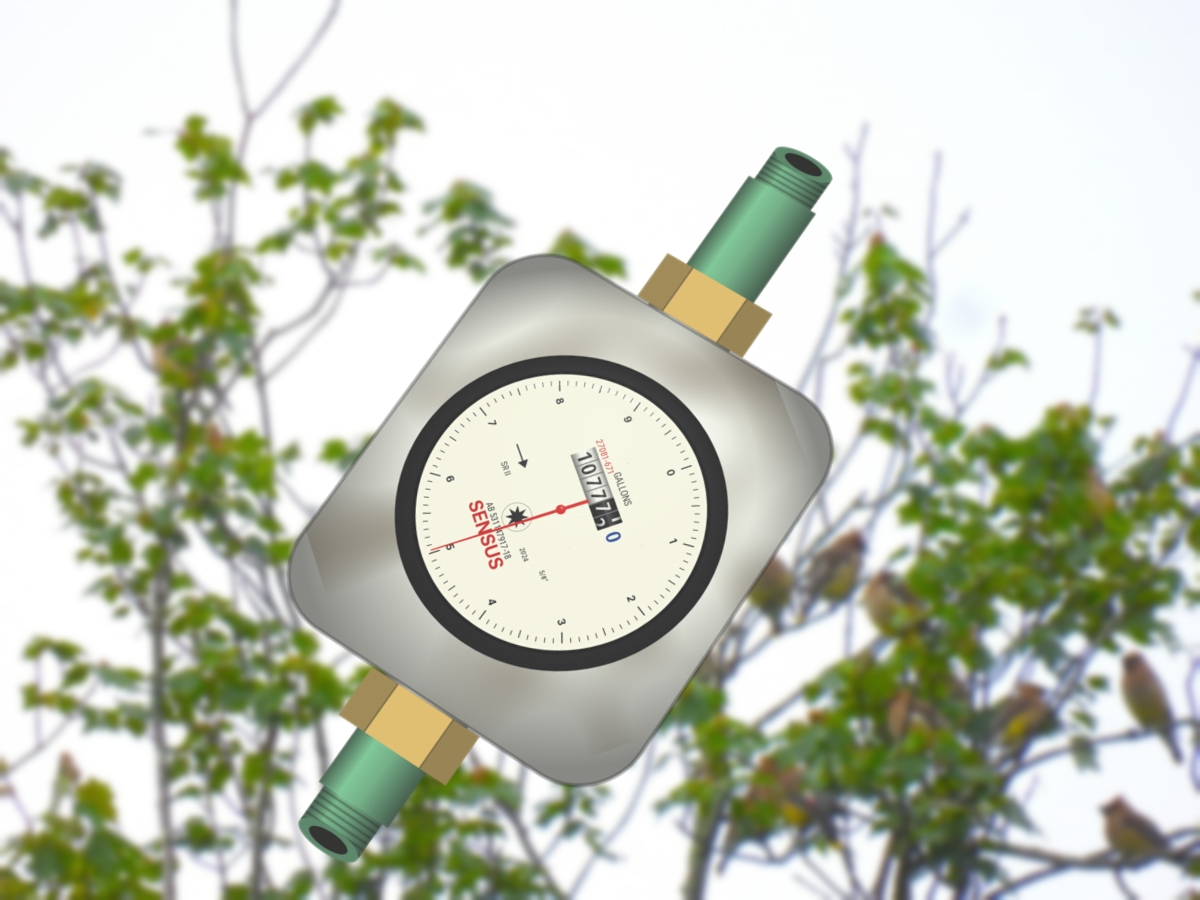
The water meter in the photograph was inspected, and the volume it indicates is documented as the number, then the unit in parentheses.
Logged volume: 1077715.0 (gal)
